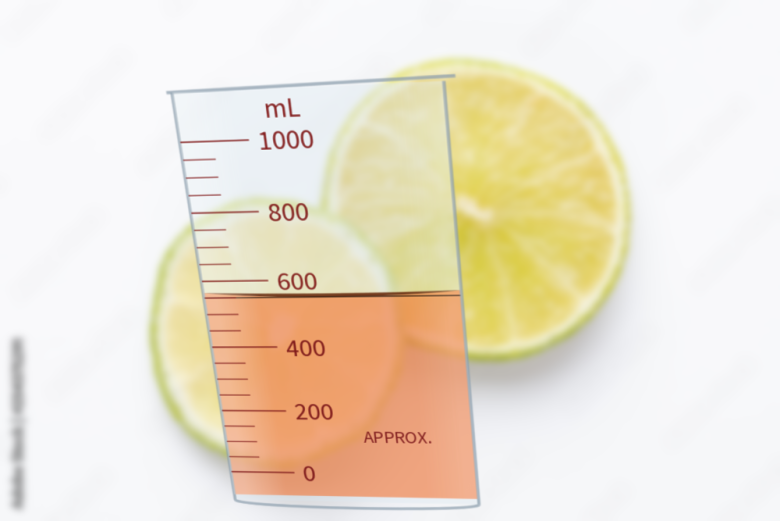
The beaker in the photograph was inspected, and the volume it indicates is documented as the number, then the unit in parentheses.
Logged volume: 550 (mL)
